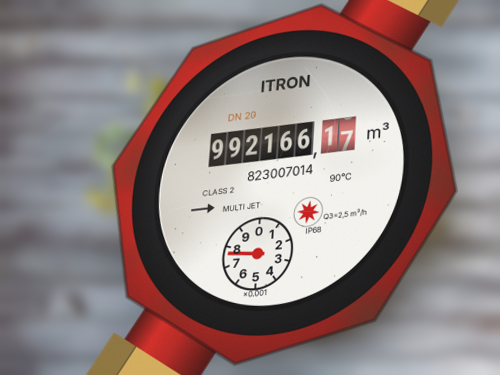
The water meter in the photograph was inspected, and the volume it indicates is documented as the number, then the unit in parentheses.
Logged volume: 992166.167 (m³)
